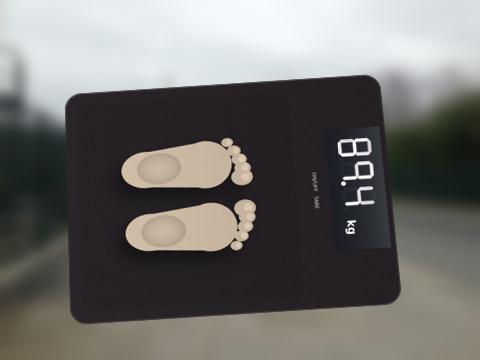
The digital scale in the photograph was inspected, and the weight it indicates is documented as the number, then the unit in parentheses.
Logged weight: 89.4 (kg)
